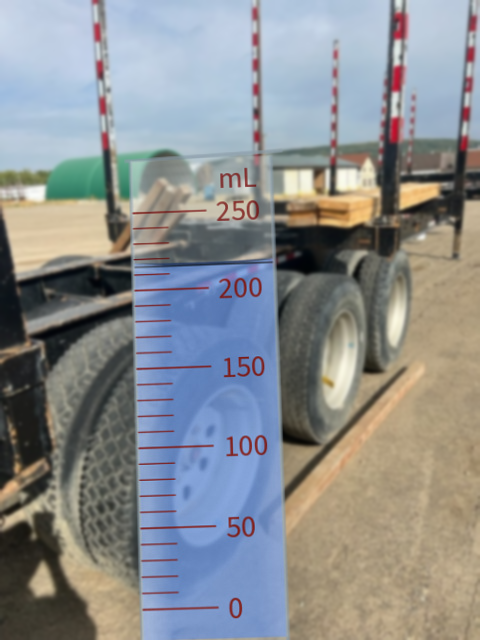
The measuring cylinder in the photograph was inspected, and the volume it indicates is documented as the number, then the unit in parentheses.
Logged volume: 215 (mL)
